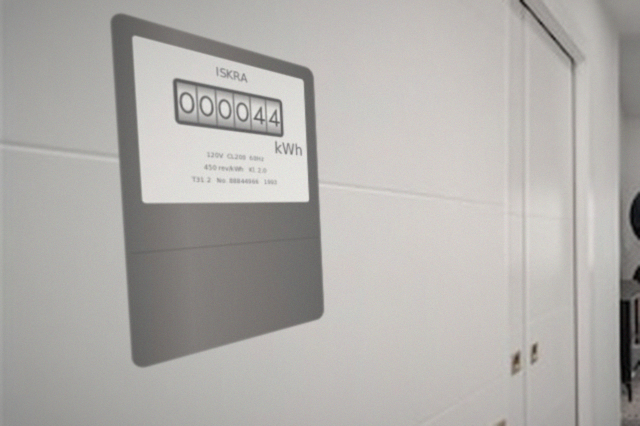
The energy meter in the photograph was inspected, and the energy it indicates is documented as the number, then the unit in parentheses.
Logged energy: 44 (kWh)
